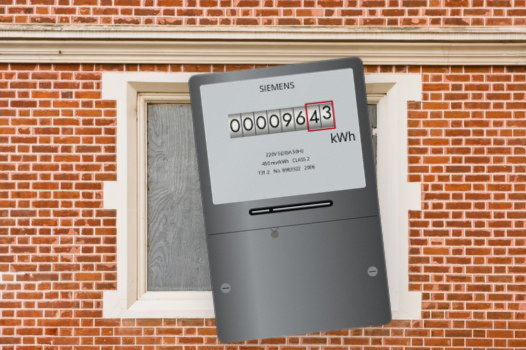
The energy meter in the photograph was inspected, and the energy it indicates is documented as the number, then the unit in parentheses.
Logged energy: 96.43 (kWh)
